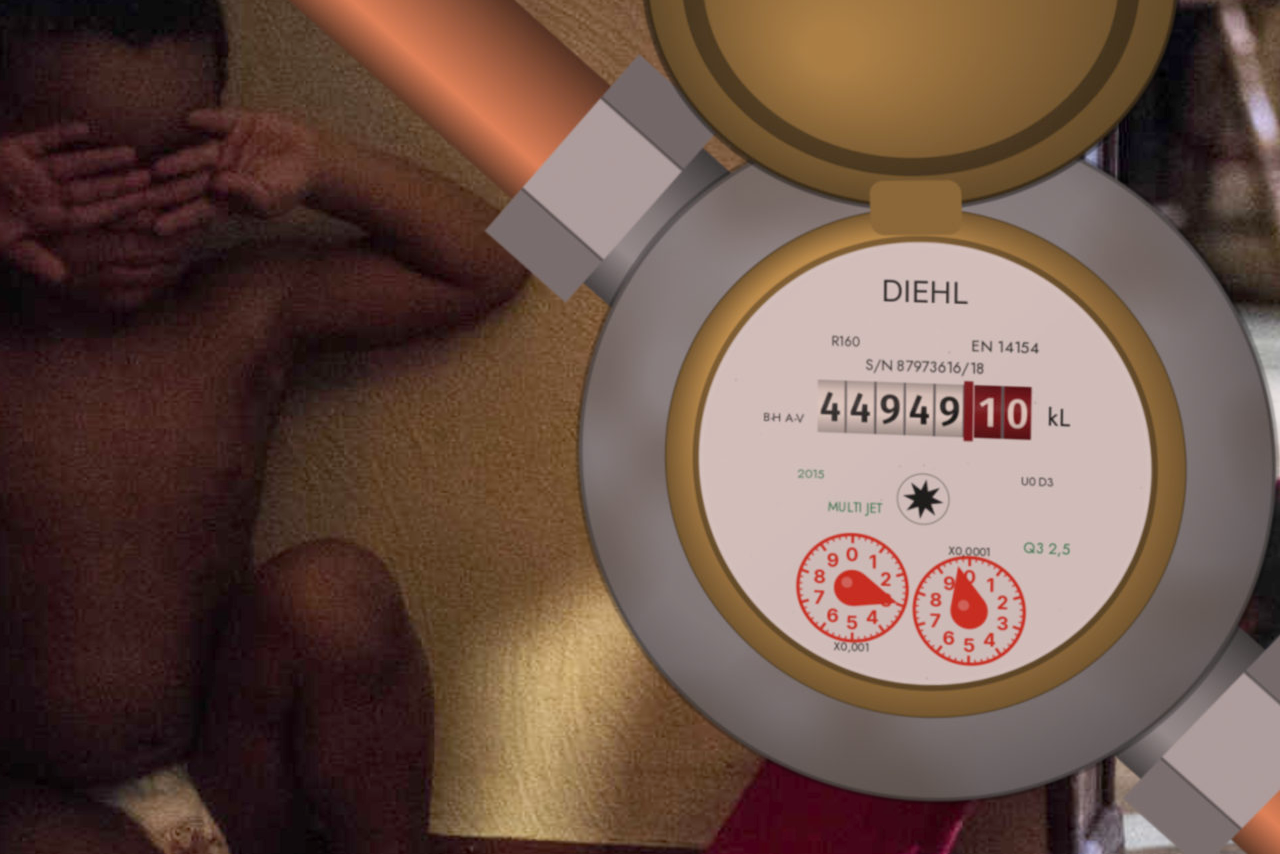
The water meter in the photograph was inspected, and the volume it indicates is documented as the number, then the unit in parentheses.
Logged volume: 44949.1029 (kL)
